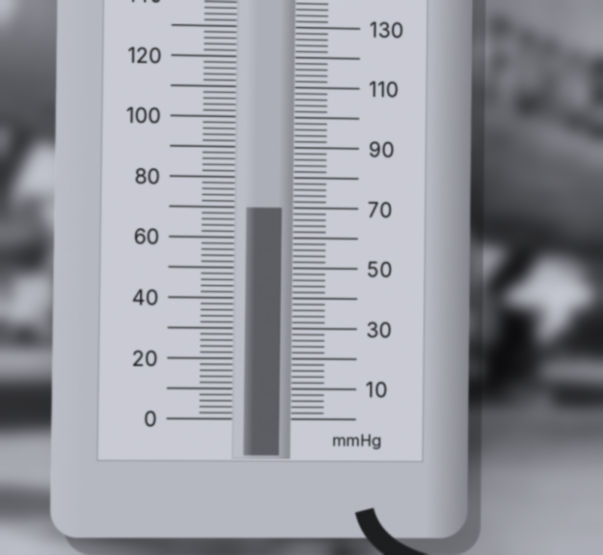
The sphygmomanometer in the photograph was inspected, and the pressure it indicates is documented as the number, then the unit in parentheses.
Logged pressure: 70 (mmHg)
